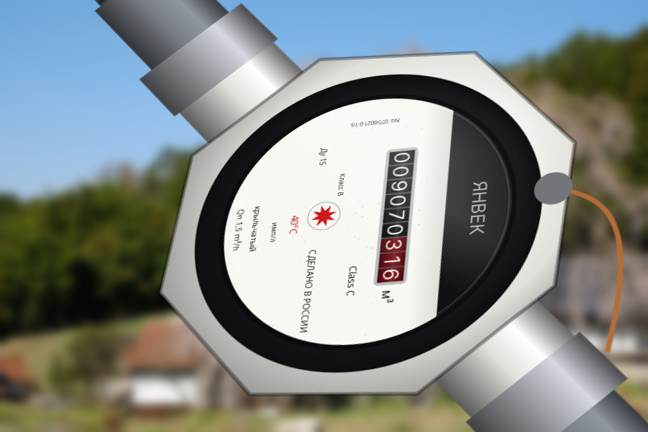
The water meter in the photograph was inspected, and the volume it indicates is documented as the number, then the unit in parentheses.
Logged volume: 9070.316 (m³)
